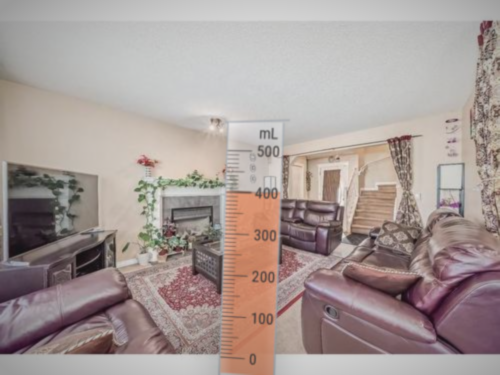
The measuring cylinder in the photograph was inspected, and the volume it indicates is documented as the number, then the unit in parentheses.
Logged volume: 400 (mL)
